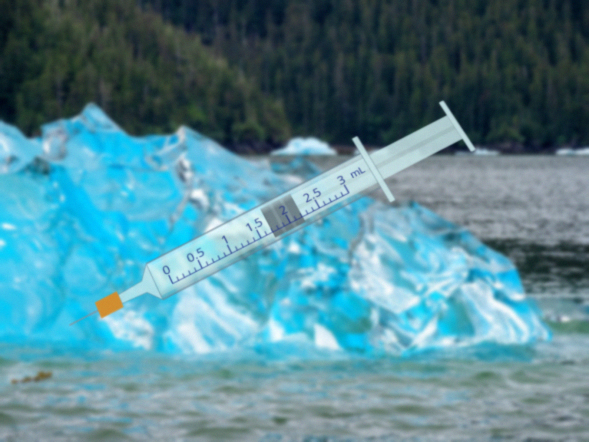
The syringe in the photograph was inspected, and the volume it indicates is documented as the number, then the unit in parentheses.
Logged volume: 1.7 (mL)
